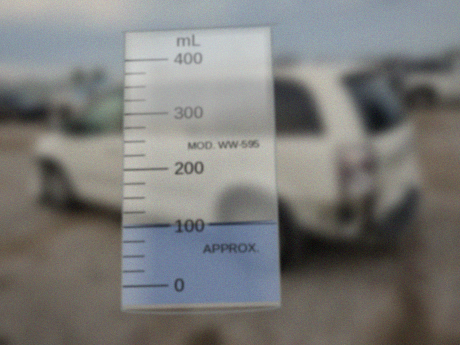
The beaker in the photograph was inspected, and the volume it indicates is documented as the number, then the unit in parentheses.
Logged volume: 100 (mL)
